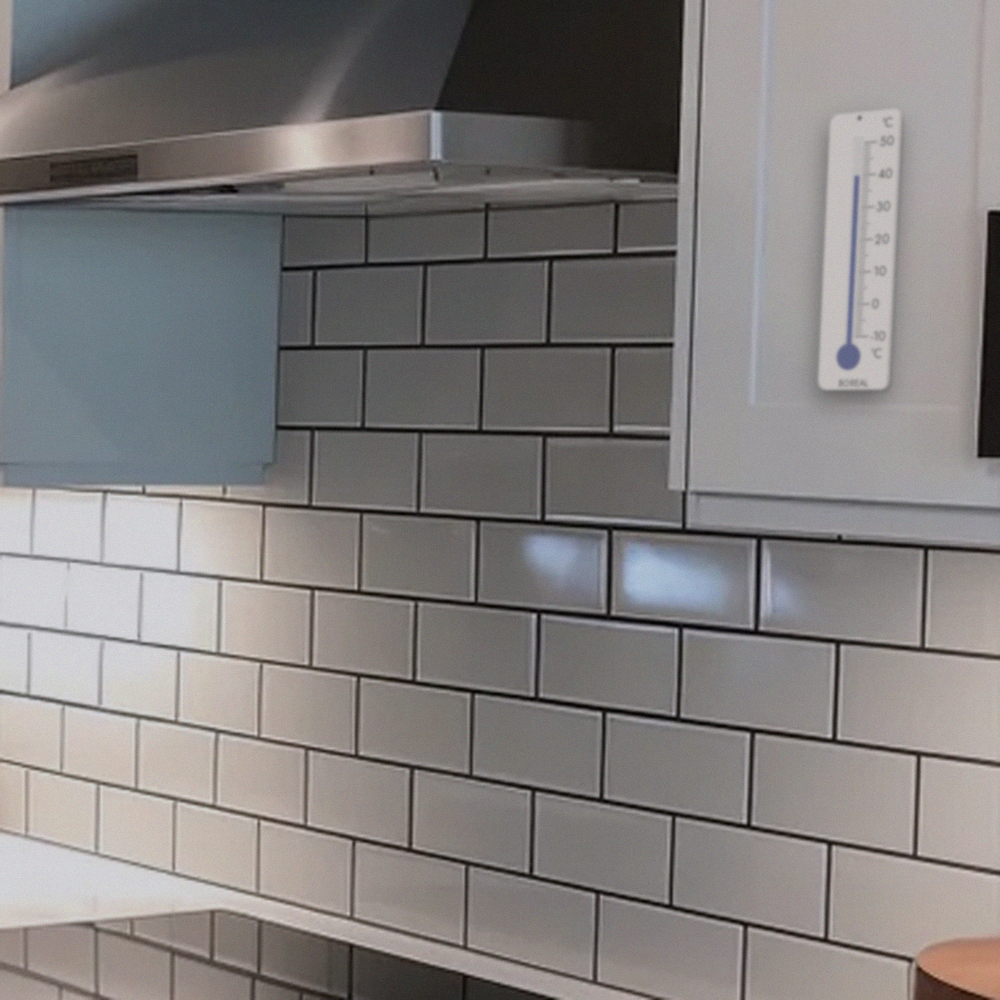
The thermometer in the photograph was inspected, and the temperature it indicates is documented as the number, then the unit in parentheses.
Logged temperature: 40 (°C)
